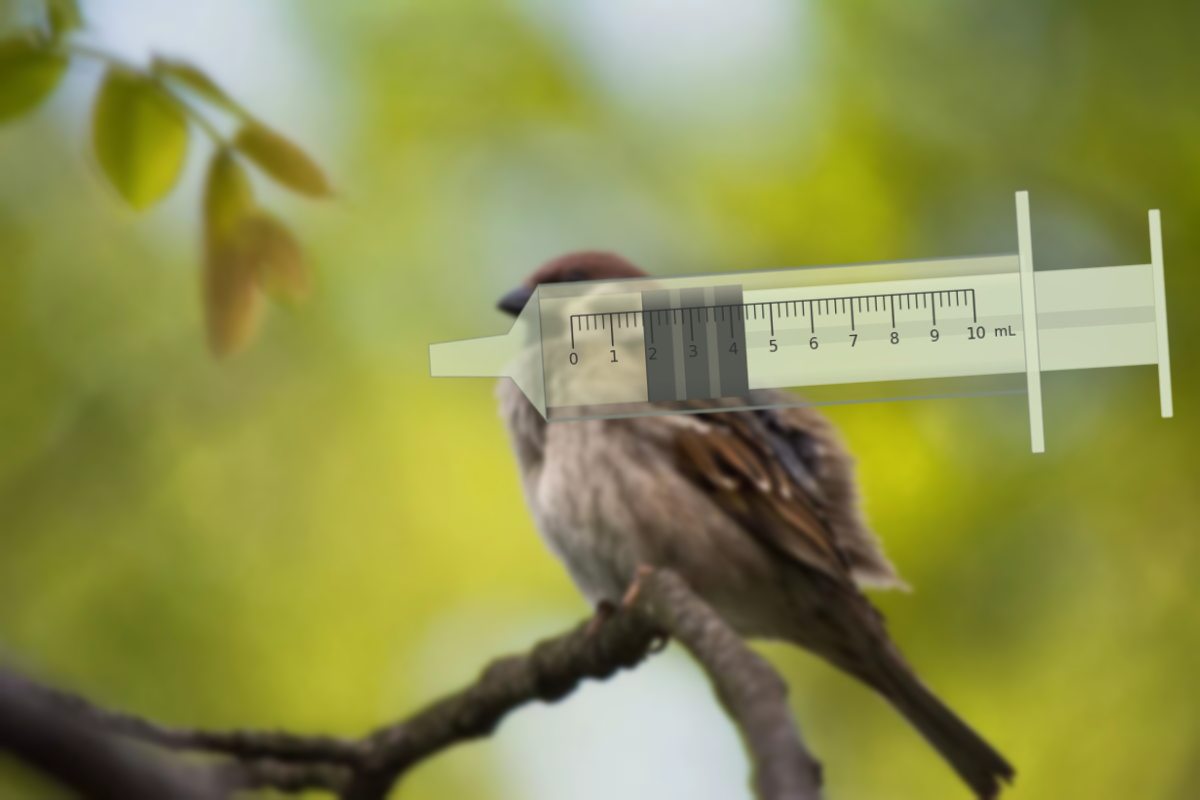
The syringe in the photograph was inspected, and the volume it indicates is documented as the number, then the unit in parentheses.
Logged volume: 1.8 (mL)
